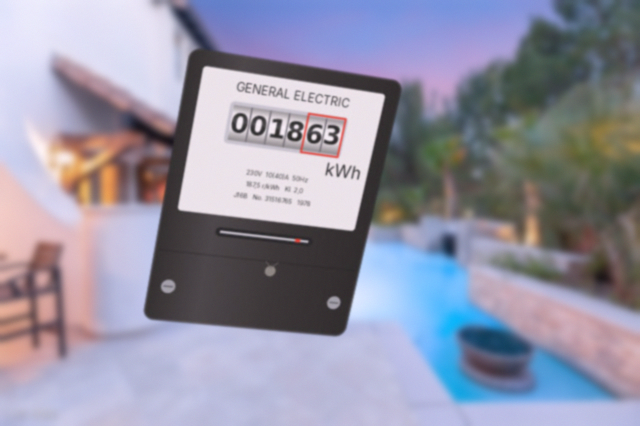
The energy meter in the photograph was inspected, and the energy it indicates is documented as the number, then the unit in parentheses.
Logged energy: 18.63 (kWh)
